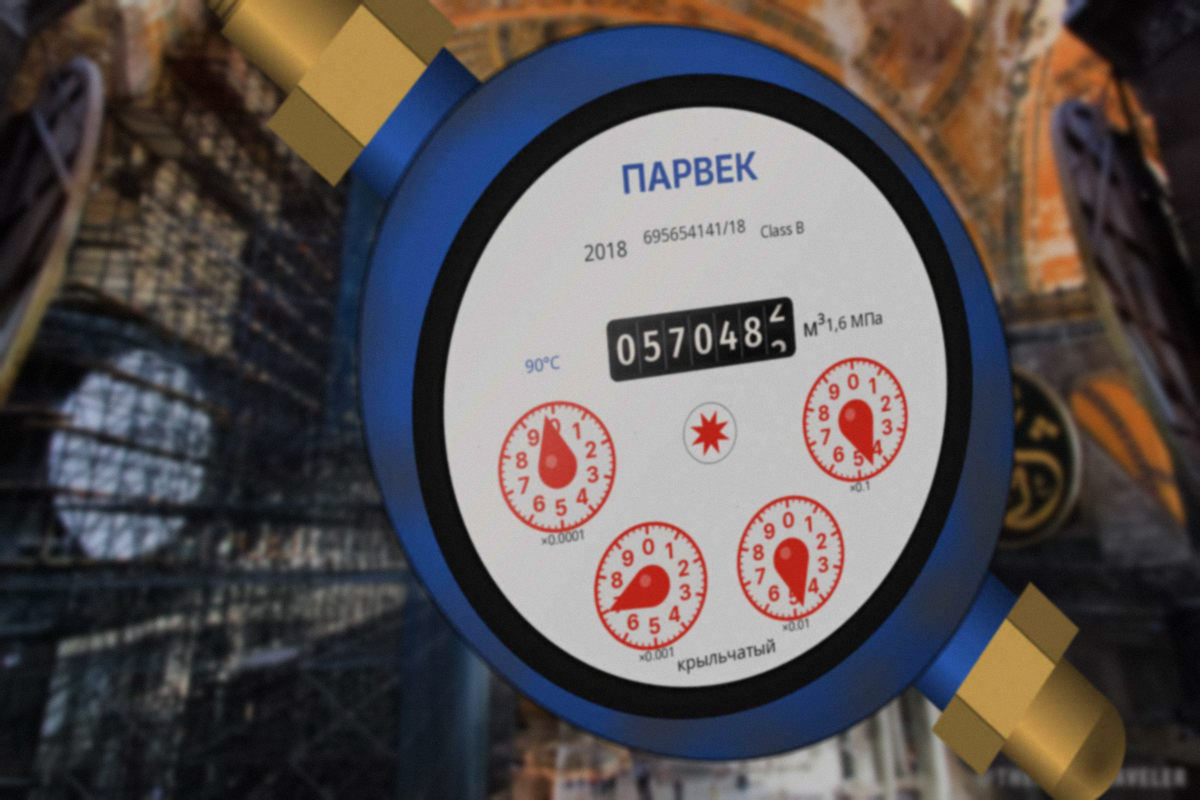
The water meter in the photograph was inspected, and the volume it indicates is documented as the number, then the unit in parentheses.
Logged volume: 570482.4469 (m³)
